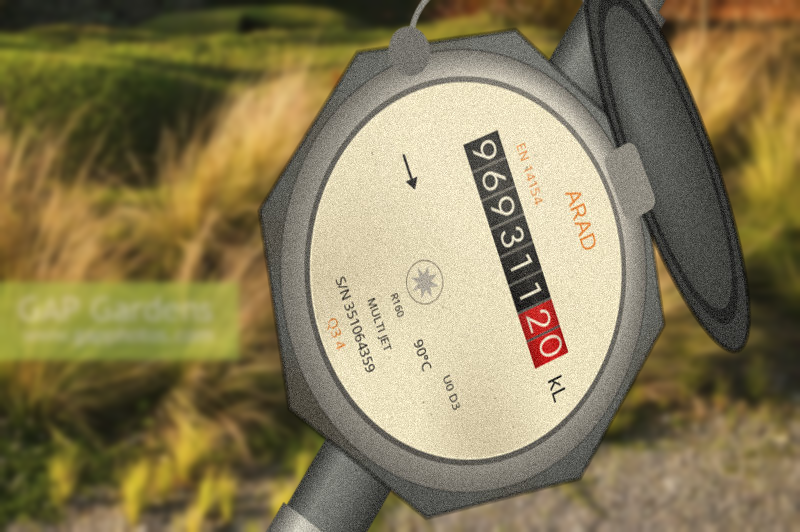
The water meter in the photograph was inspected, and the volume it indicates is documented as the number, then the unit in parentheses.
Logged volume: 969311.20 (kL)
